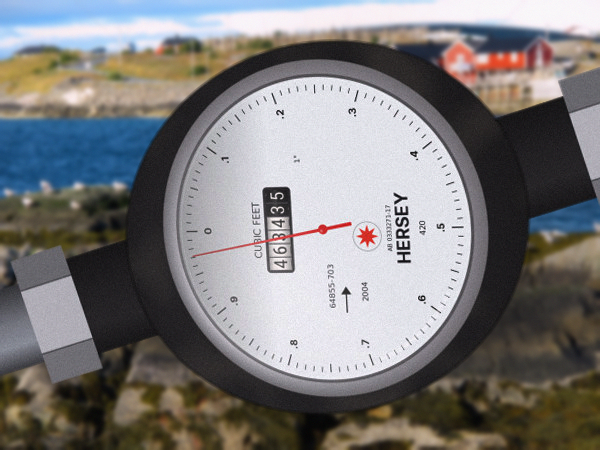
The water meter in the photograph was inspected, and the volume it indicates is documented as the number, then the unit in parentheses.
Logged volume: 463434.97 (ft³)
